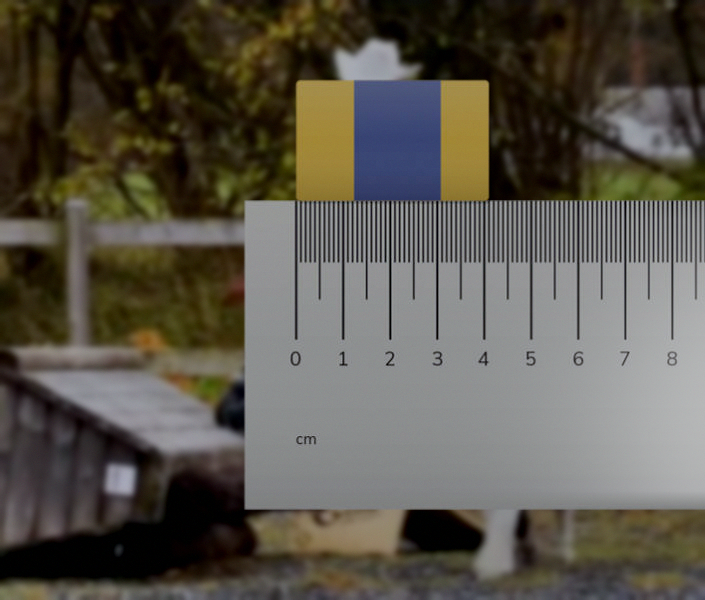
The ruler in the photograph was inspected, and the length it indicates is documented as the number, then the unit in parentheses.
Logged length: 4.1 (cm)
